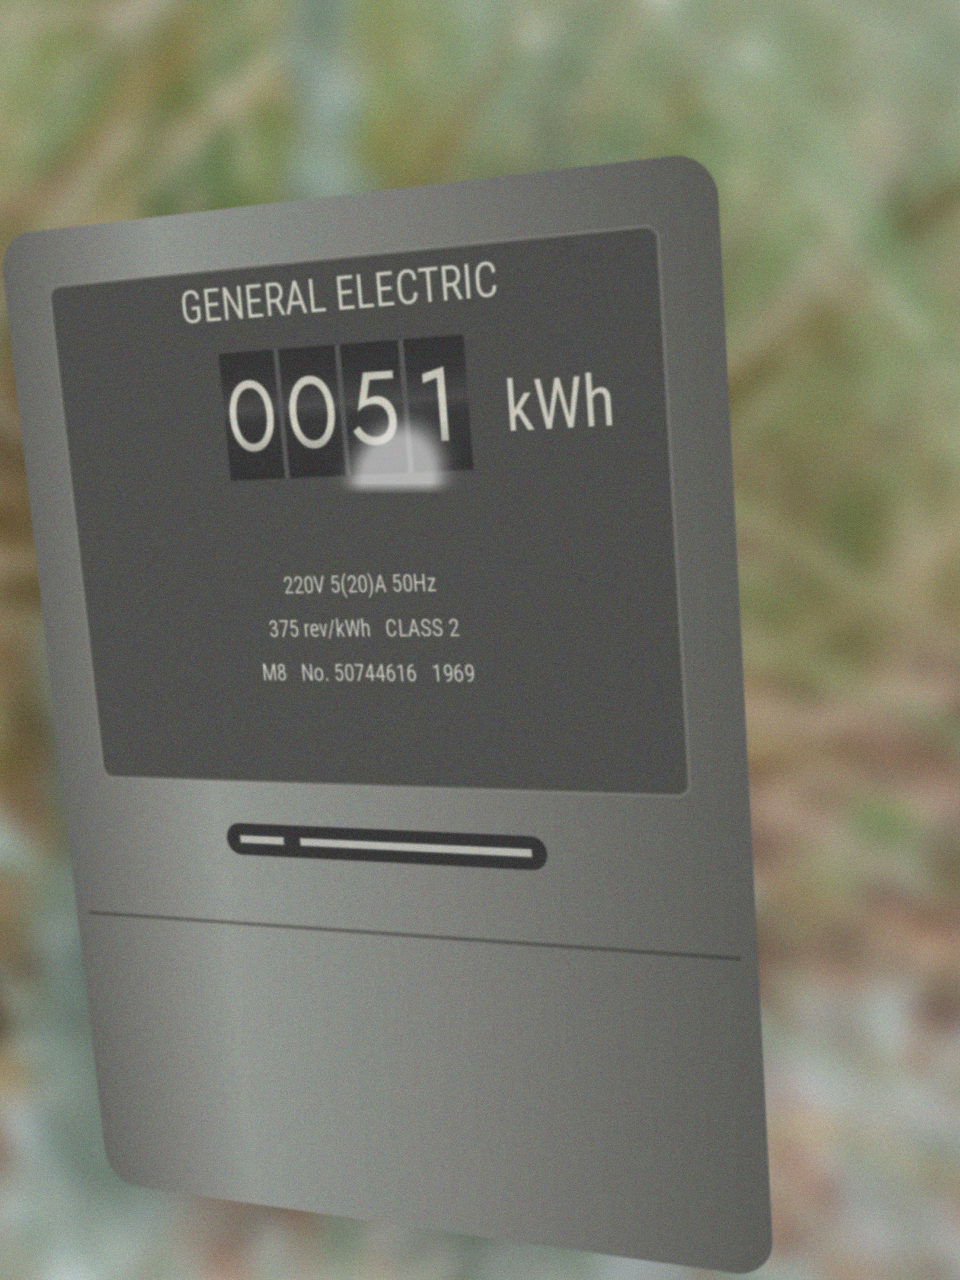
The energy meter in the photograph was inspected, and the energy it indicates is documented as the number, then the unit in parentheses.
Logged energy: 51 (kWh)
